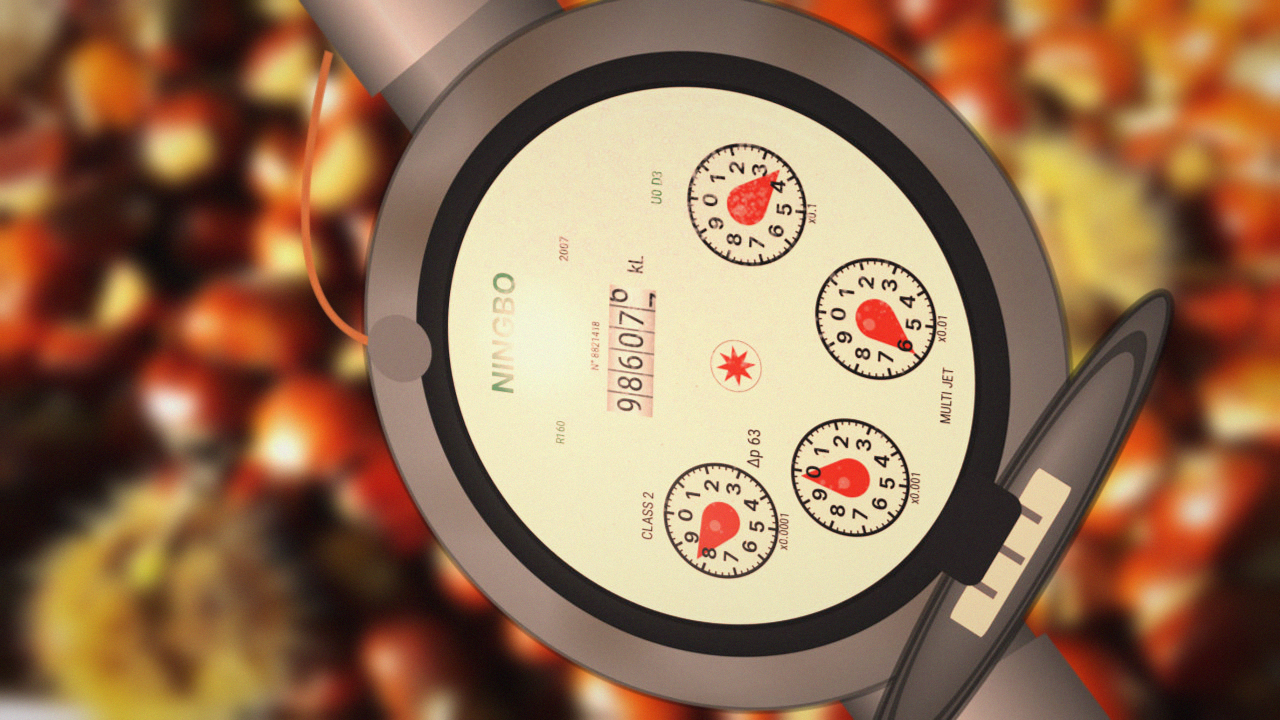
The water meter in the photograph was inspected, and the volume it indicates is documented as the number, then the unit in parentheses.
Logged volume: 986076.3598 (kL)
